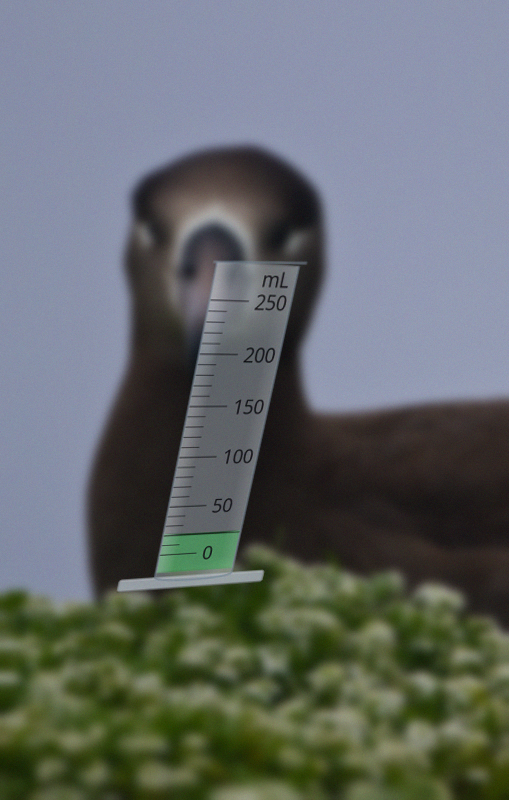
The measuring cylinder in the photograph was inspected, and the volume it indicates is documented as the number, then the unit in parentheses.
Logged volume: 20 (mL)
